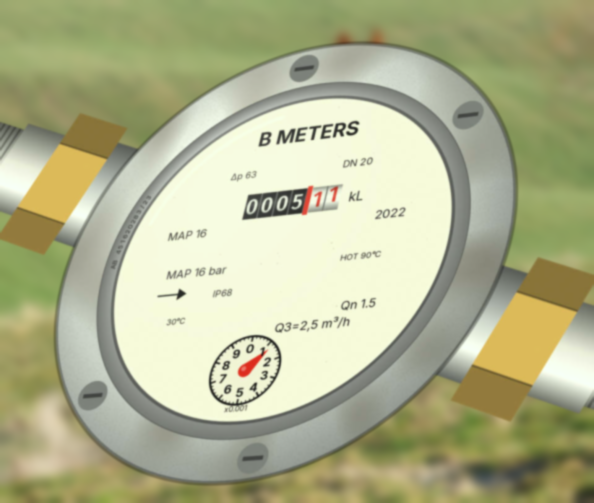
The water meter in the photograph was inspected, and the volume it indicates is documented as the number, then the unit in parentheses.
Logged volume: 5.111 (kL)
